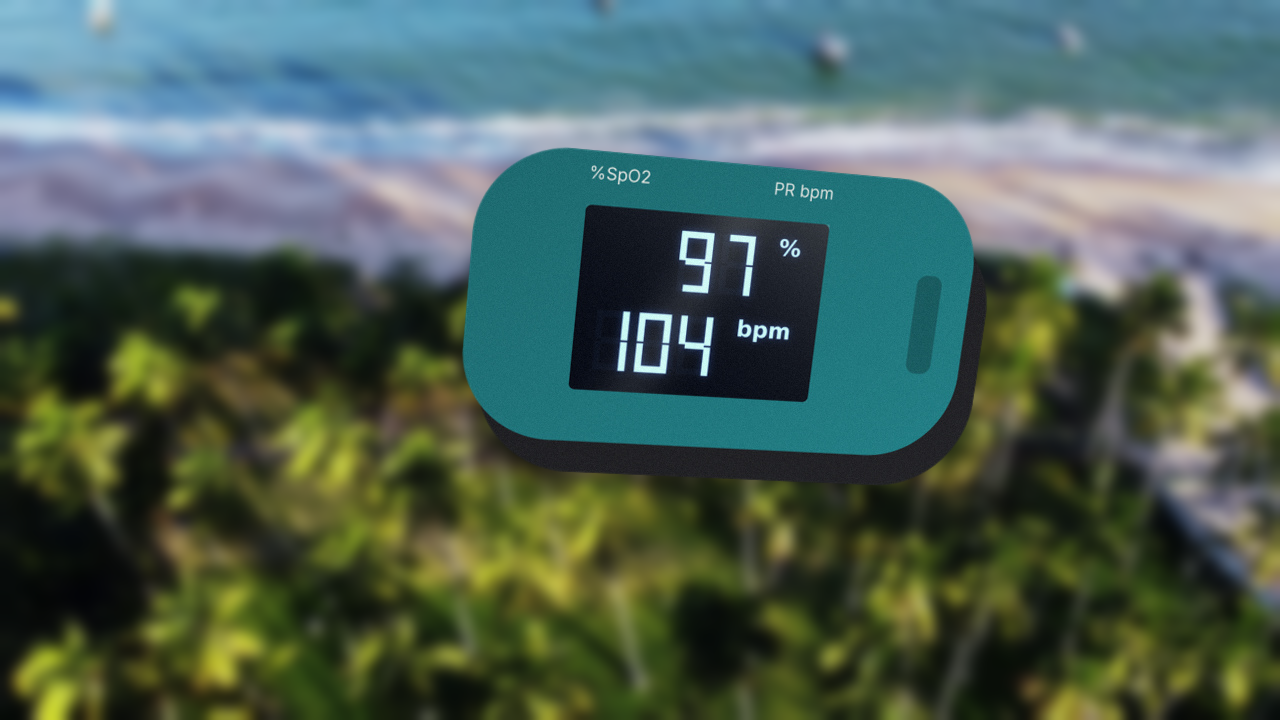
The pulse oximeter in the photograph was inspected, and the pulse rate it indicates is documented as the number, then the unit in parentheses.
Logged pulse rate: 104 (bpm)
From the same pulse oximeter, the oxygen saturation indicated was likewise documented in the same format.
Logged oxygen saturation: 97 (%)
